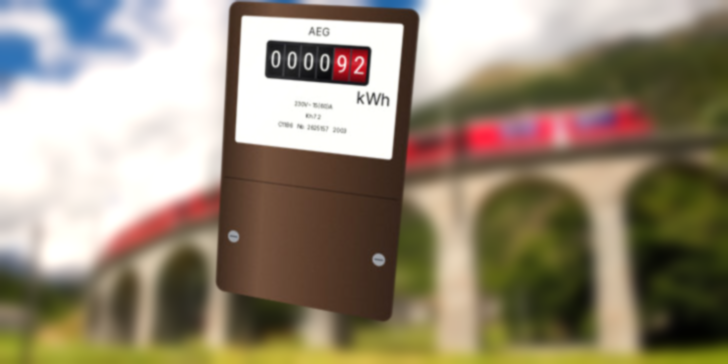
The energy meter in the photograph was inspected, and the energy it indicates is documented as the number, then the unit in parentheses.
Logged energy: 0.92 (kWh)
